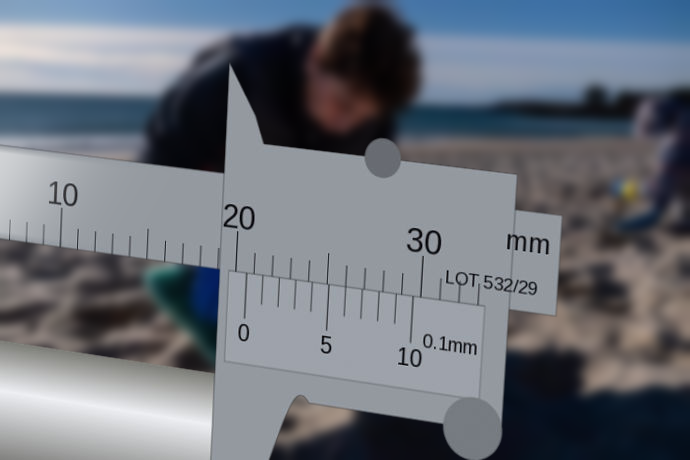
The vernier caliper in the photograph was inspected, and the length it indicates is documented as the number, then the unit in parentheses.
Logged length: 20.6 (mm)
